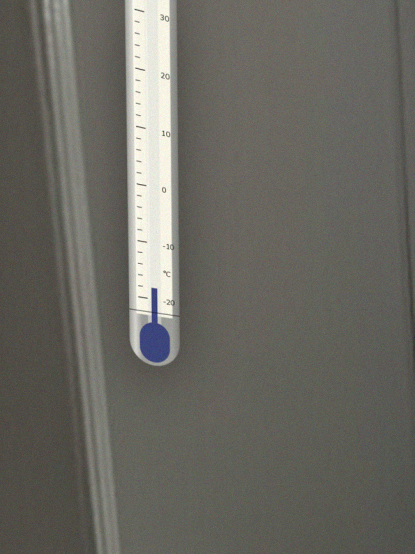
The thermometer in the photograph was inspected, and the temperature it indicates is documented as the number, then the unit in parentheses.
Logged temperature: -18 (°C)
